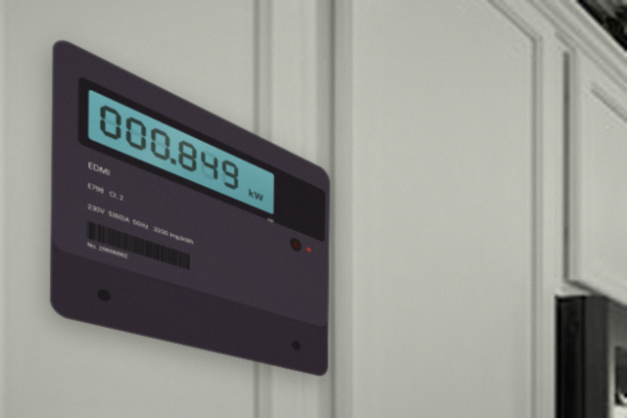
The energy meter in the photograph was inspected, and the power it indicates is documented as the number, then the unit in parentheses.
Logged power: 0.849 (kW)
